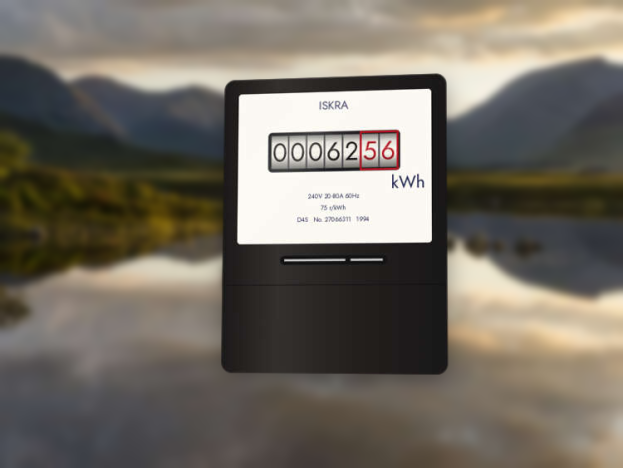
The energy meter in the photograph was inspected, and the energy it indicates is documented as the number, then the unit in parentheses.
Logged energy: 62.56 (kWh)
